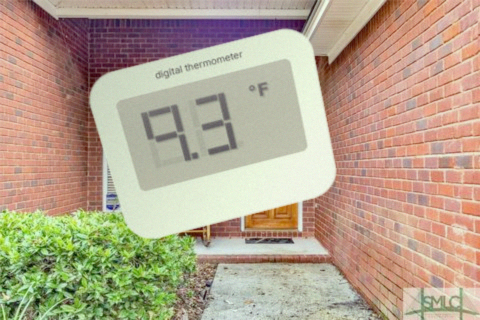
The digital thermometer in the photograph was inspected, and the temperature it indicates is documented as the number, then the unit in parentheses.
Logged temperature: 9.3 (°F)
